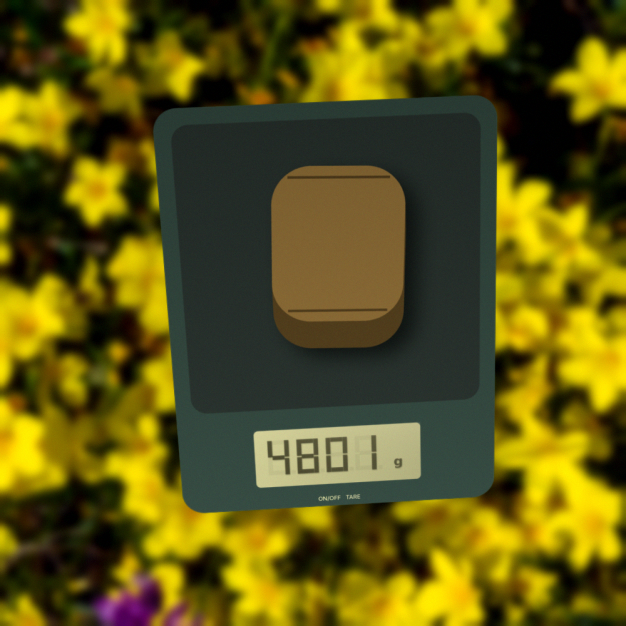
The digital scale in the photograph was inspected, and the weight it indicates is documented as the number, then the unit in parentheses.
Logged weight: 4801 (g)
